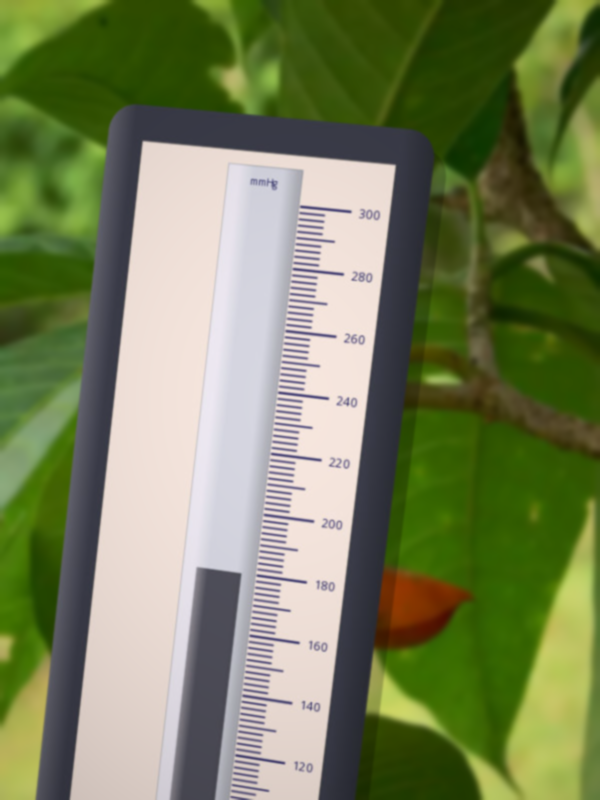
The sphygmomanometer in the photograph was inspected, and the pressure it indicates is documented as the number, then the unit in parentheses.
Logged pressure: 180 (mmHg)
